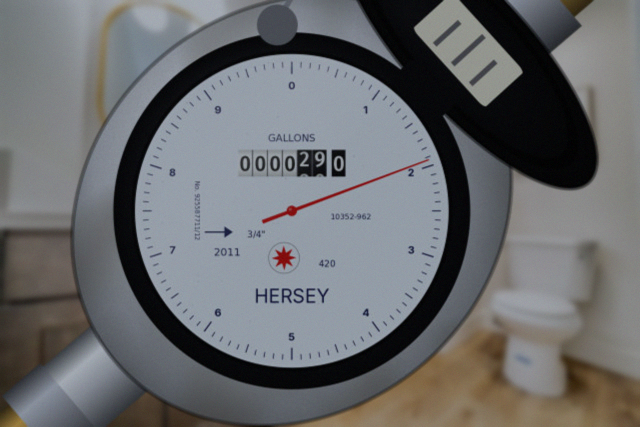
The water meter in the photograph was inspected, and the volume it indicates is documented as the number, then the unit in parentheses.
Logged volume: 291.9 (gal)
